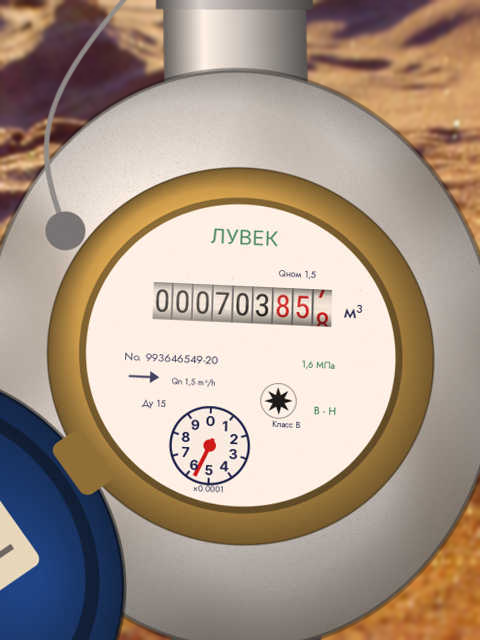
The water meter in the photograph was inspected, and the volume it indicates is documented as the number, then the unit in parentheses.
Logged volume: 703.8575 (m³)
